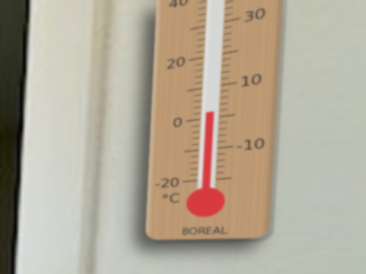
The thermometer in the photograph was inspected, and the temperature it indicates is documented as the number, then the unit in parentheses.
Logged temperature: 2 (°C)
